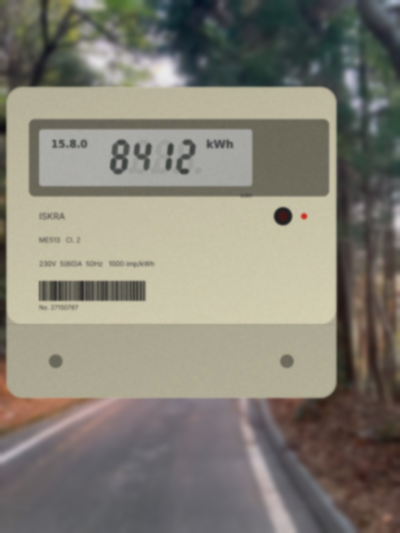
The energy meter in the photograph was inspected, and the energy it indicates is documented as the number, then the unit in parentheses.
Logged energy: 8412 (kWh)
